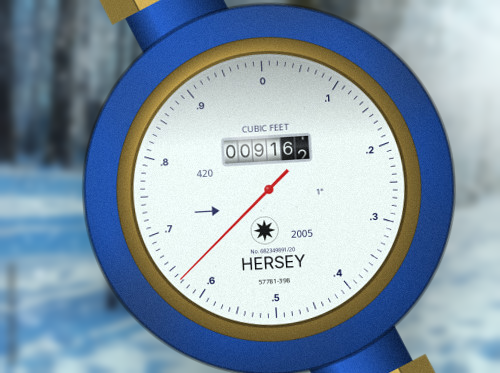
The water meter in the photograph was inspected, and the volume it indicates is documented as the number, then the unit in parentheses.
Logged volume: 9161.63 (ft³)
